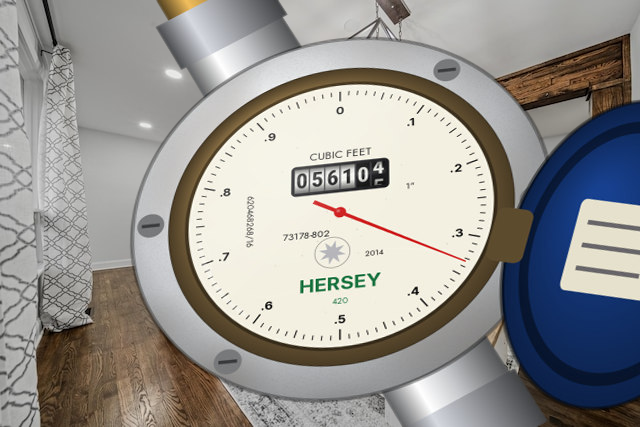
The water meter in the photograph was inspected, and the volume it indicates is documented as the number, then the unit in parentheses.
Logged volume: 56104.33 (ft³)
